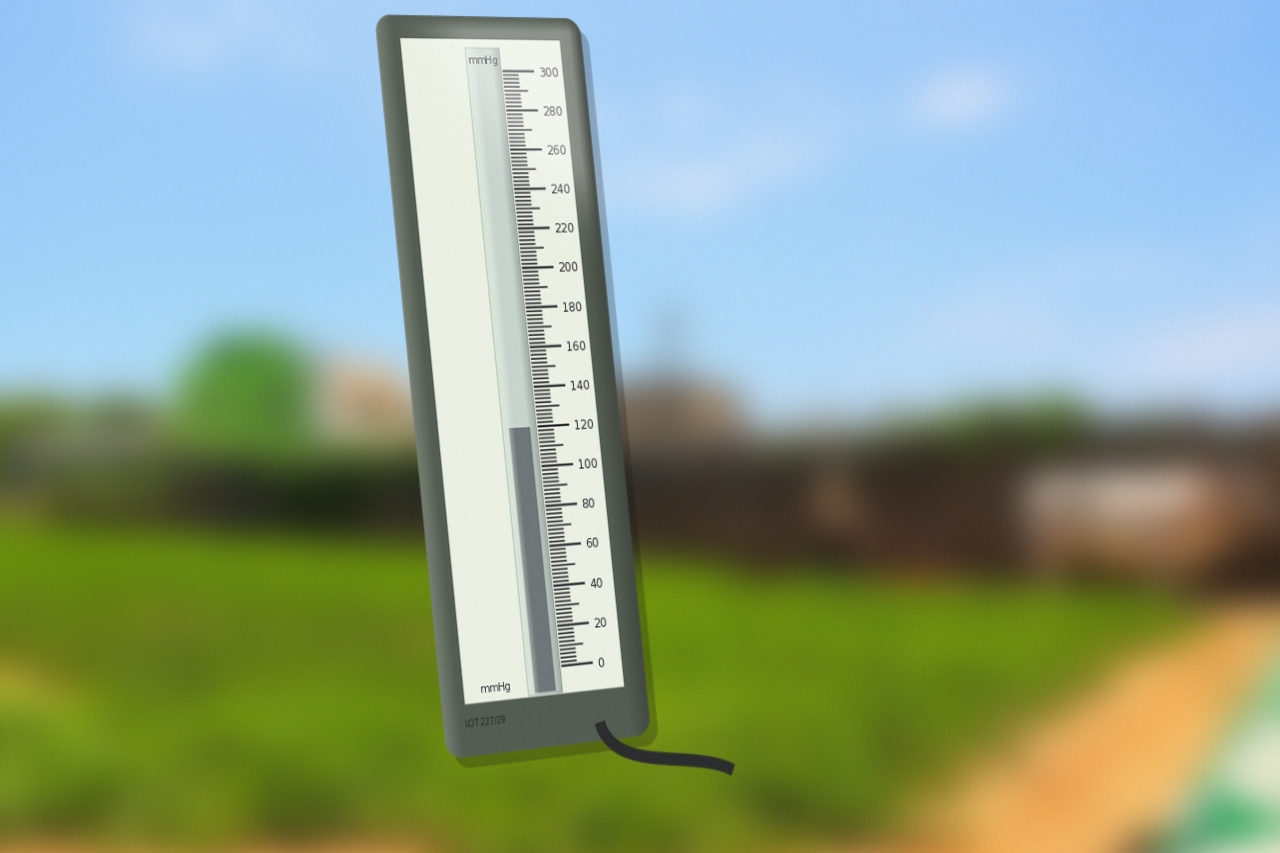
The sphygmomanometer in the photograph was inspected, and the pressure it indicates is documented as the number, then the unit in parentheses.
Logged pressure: 120 (mmHg)
